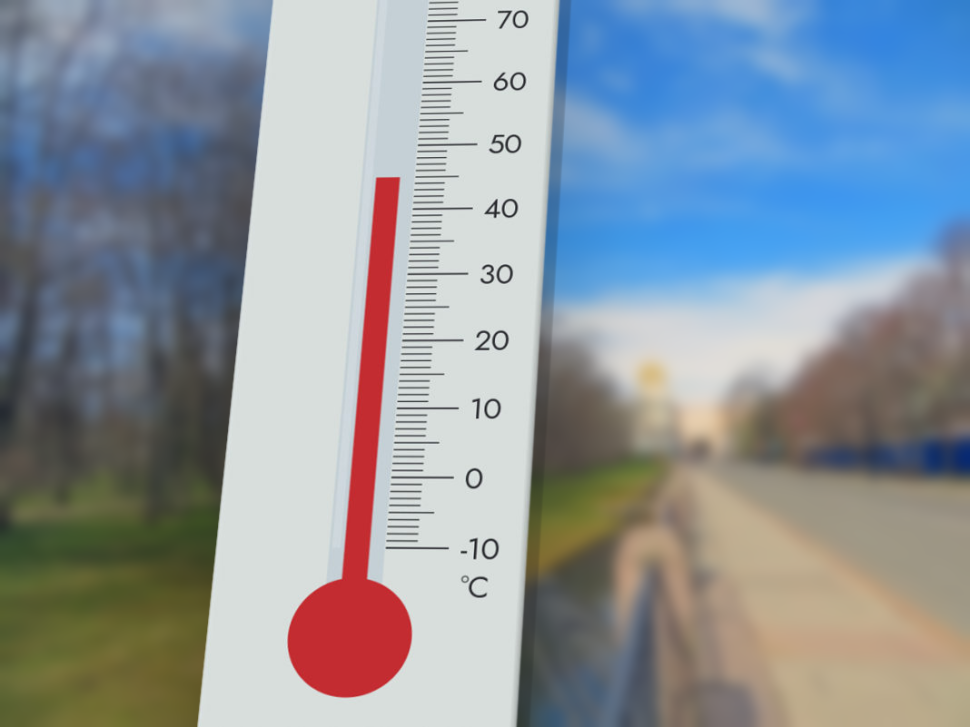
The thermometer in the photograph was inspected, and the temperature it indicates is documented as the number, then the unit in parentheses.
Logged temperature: 45 (°C)
